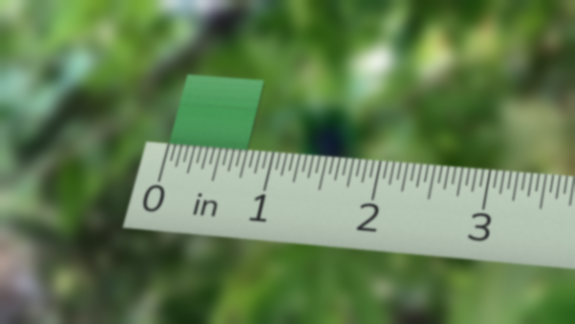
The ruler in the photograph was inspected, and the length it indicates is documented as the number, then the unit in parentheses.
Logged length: 0.75 (in)
